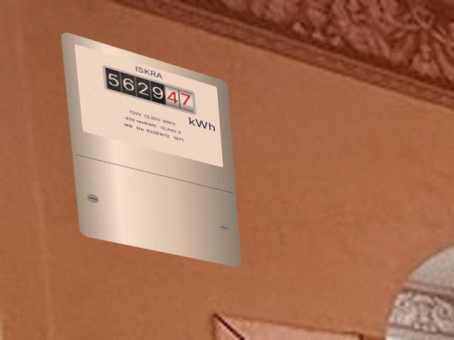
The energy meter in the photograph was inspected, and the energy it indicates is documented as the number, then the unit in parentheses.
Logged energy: 5629.47 (kWh)
